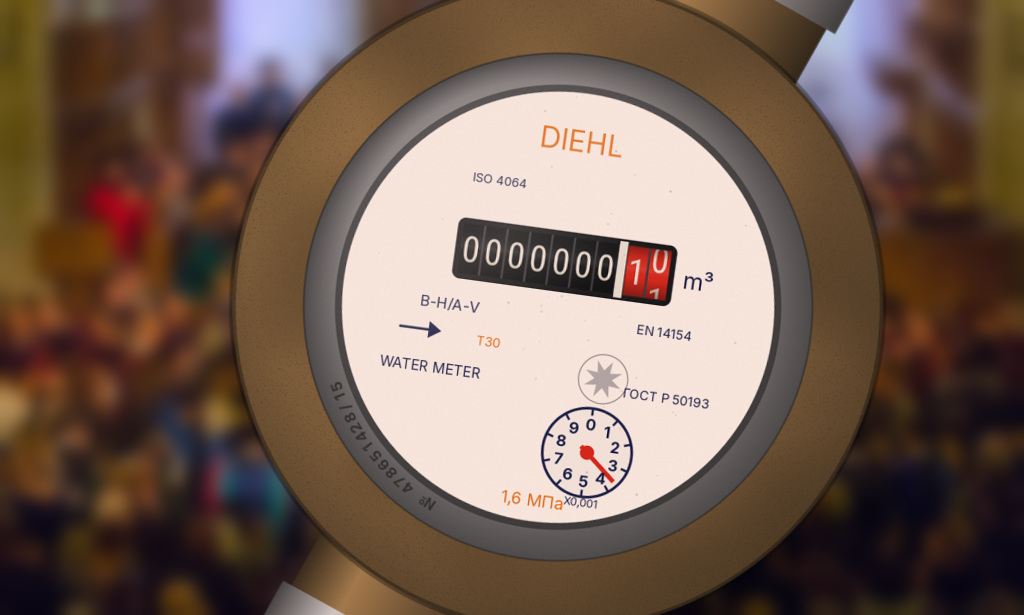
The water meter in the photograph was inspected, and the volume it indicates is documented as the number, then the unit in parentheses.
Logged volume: 0.103 (m³)
